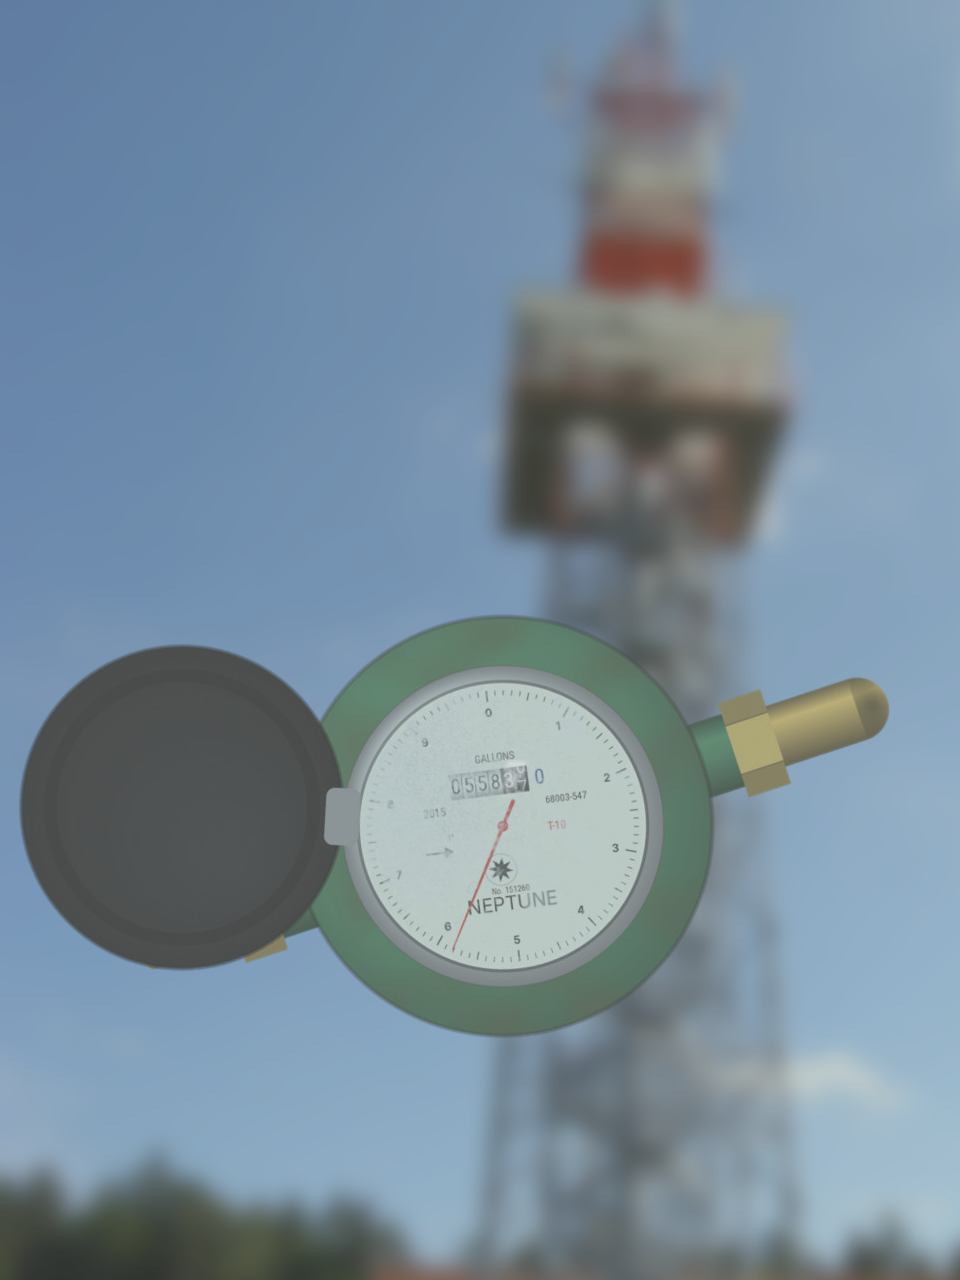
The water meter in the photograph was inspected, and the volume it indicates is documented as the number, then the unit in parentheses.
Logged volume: 558365.8 (gal)
